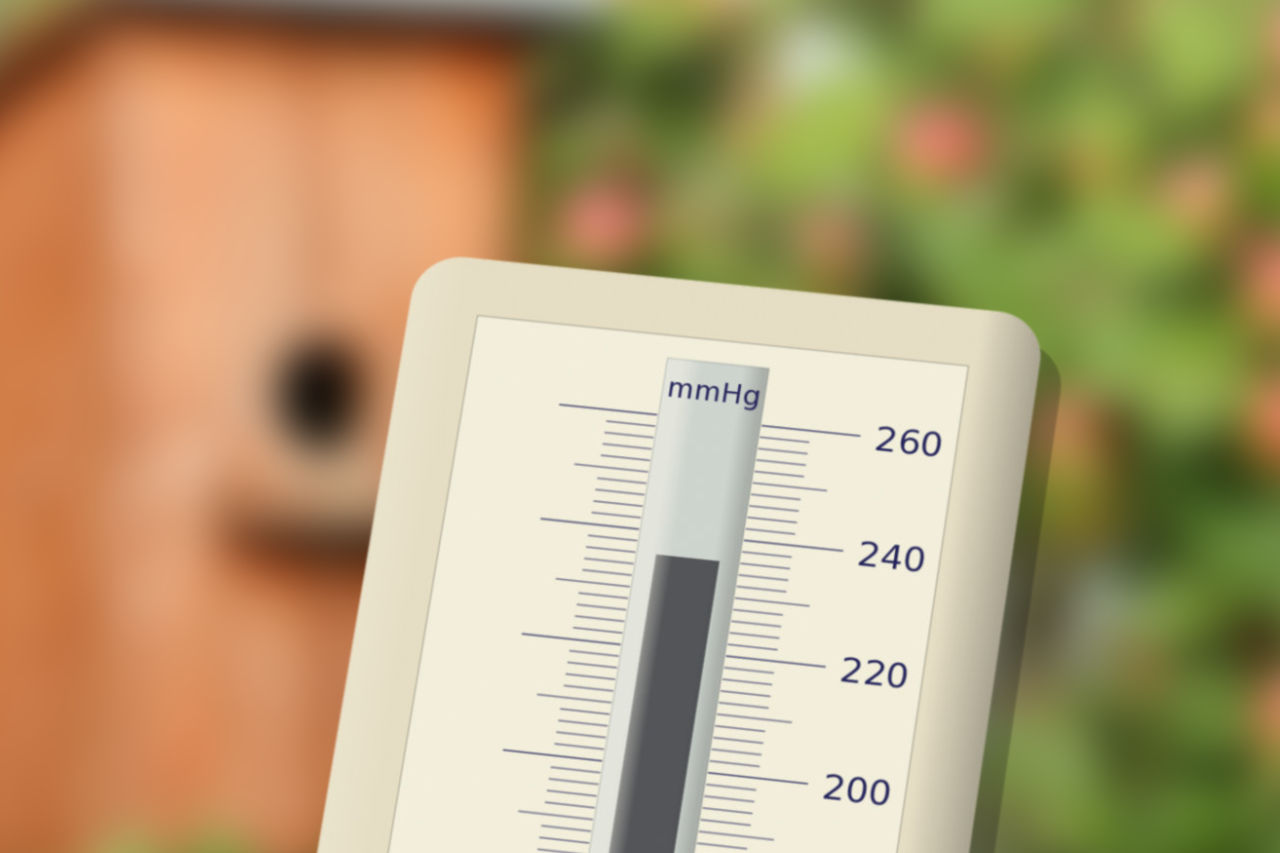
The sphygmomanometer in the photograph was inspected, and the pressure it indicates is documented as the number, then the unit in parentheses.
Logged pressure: 236 (mmHg)
